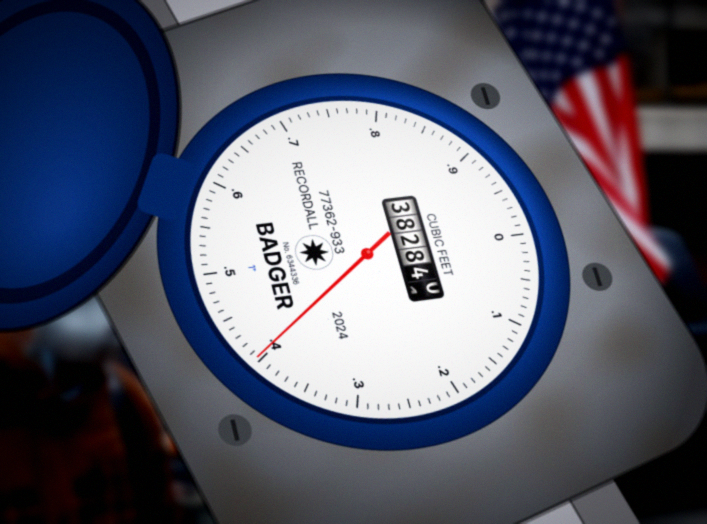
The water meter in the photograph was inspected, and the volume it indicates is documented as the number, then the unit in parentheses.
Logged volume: 382840.40 (ft³)
